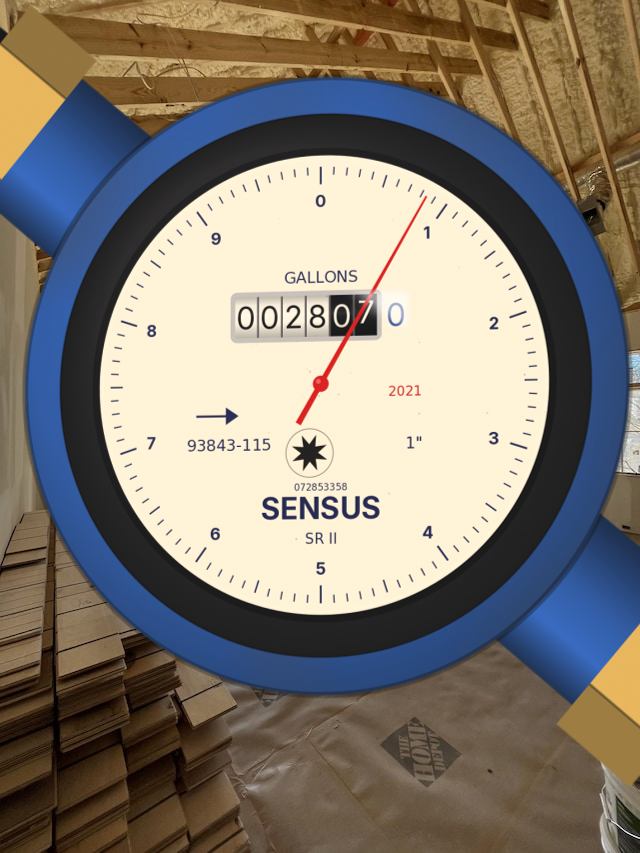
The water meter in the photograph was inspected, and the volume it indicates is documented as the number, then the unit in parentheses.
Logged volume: 28070.8 (gal)
